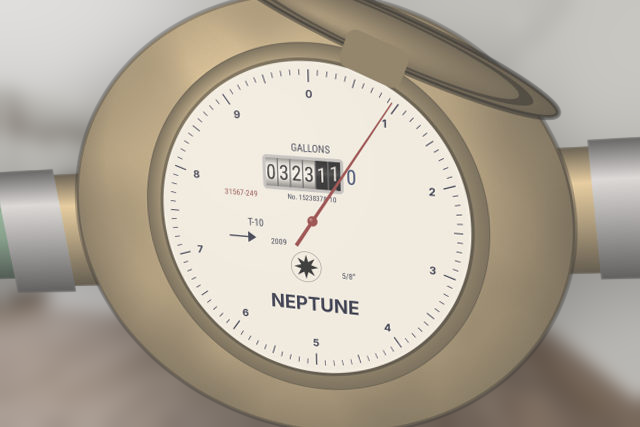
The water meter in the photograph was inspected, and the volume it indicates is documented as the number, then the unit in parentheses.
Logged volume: 323110.9 (gal)
